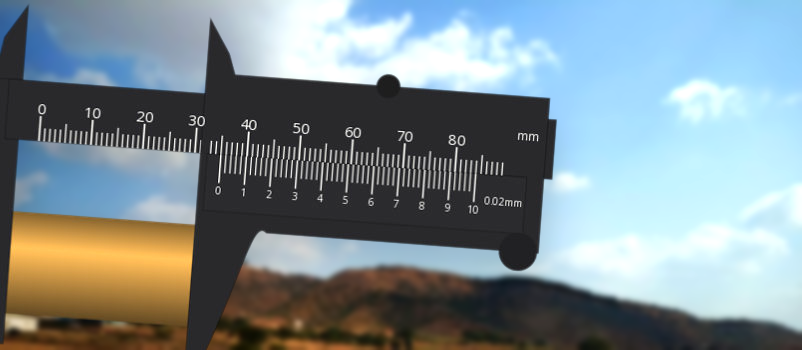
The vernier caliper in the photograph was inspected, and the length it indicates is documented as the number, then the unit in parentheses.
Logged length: 35.0 (mm)
